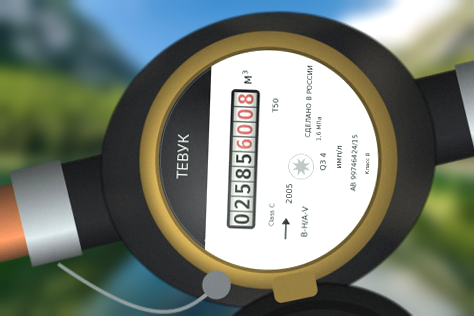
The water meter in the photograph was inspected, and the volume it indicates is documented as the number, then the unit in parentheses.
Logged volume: 2585.6008 (m³)
